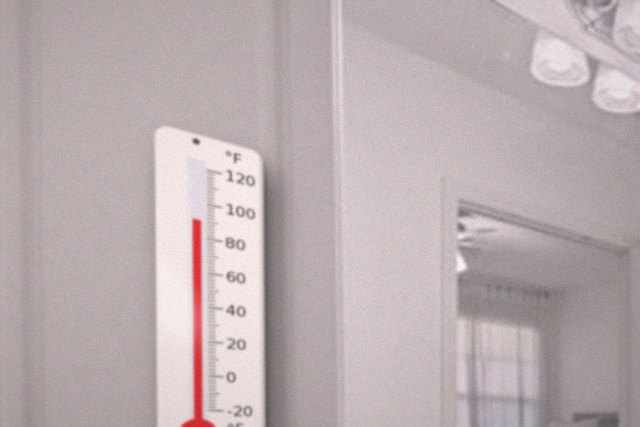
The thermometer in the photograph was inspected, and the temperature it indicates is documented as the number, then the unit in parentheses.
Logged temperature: 90 (°F)
